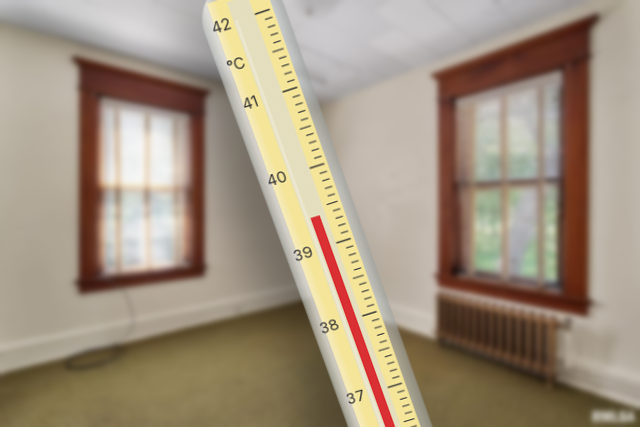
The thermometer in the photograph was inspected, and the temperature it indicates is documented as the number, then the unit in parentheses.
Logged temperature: 39.4 (°C)
